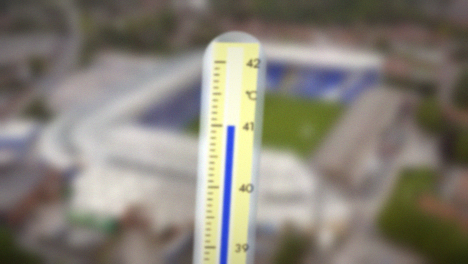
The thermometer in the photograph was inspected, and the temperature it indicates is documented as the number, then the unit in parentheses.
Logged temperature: 41 (°C)
